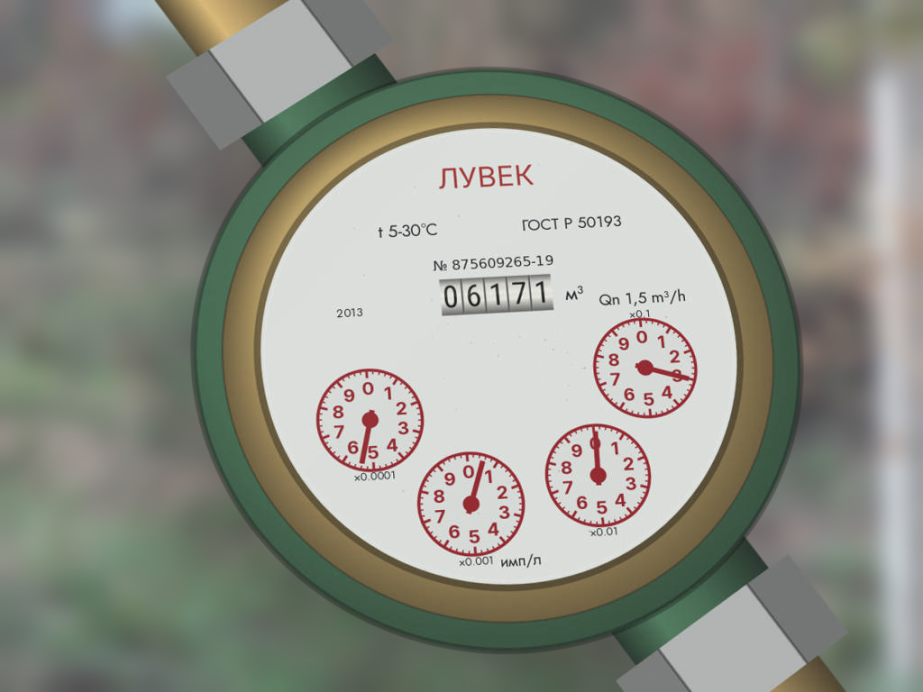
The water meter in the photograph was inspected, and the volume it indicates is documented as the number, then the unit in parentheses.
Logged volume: 6171.3005 (m³)
